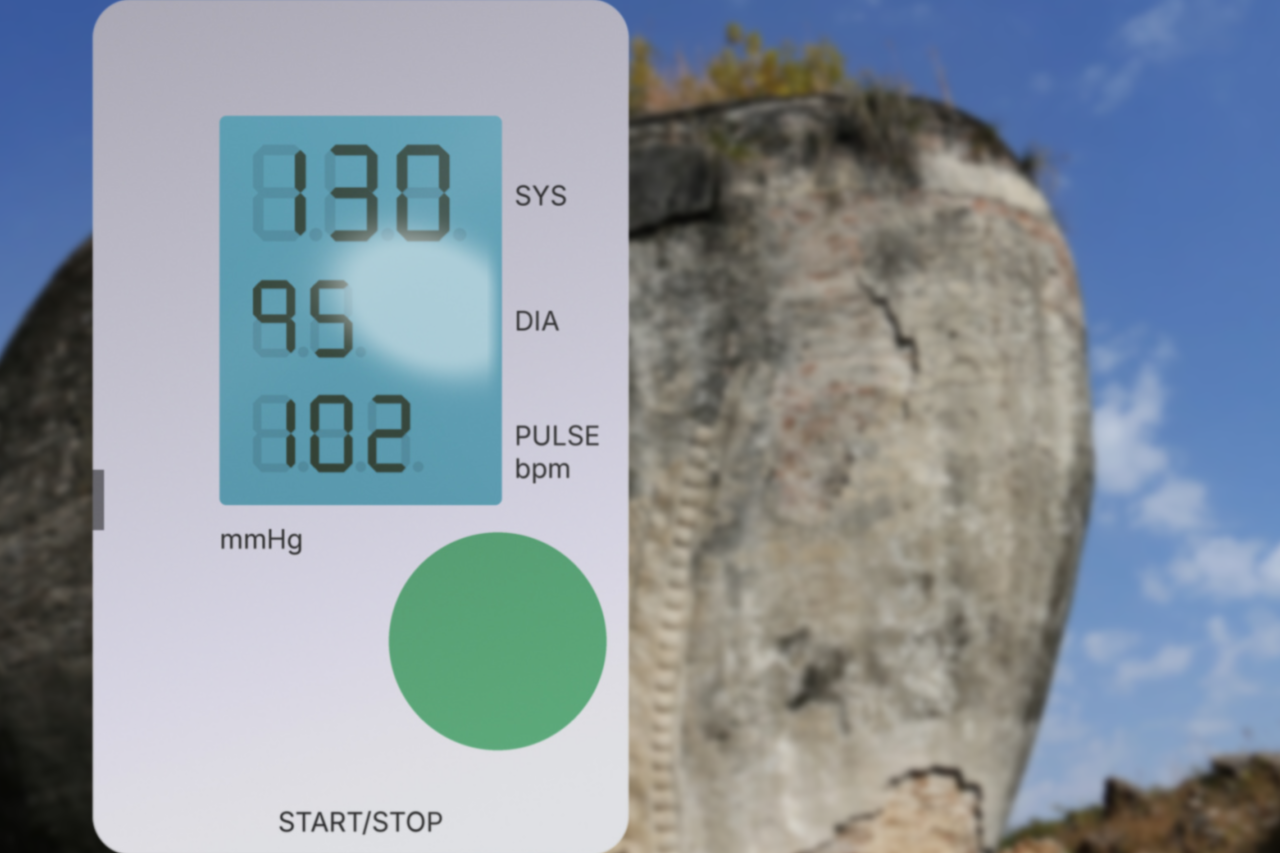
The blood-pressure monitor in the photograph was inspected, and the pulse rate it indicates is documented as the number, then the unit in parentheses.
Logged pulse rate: 102 (bpm)
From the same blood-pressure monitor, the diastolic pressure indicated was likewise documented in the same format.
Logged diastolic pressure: 95 (mmHg)
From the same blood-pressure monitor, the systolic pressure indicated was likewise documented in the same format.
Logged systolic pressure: 130 (mmHg)
